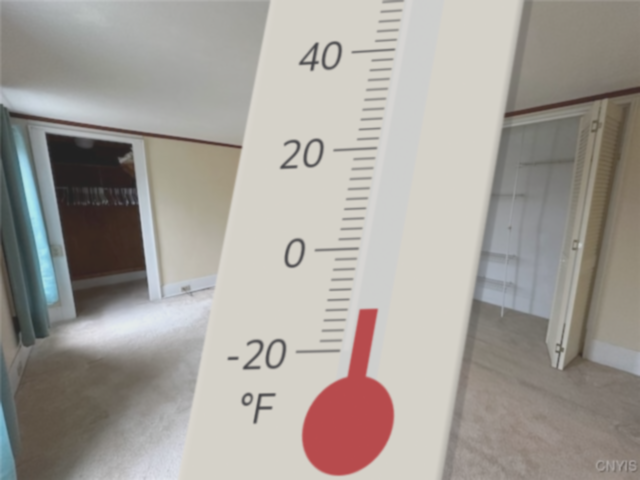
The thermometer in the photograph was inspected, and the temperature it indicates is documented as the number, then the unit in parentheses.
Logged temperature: -12 (°F)
